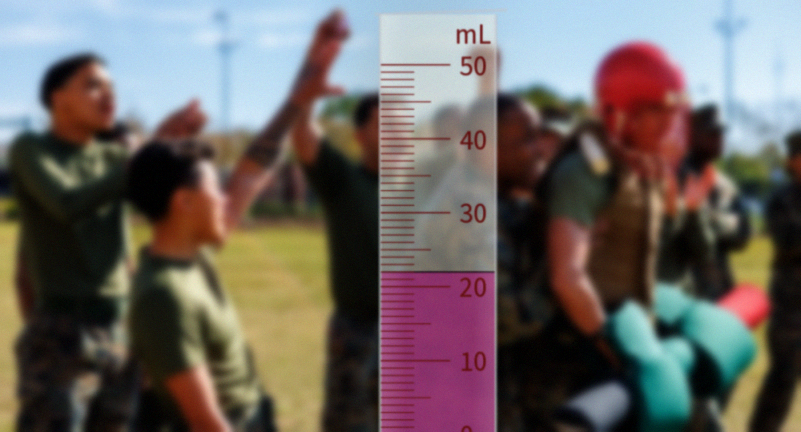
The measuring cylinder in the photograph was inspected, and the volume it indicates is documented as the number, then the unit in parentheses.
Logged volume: 22 (mL)
